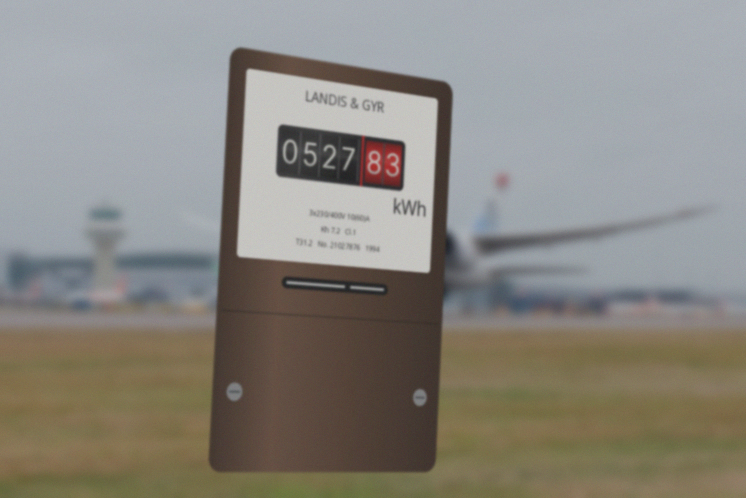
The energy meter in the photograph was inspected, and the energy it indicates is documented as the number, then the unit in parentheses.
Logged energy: 527.83 (kWh)
